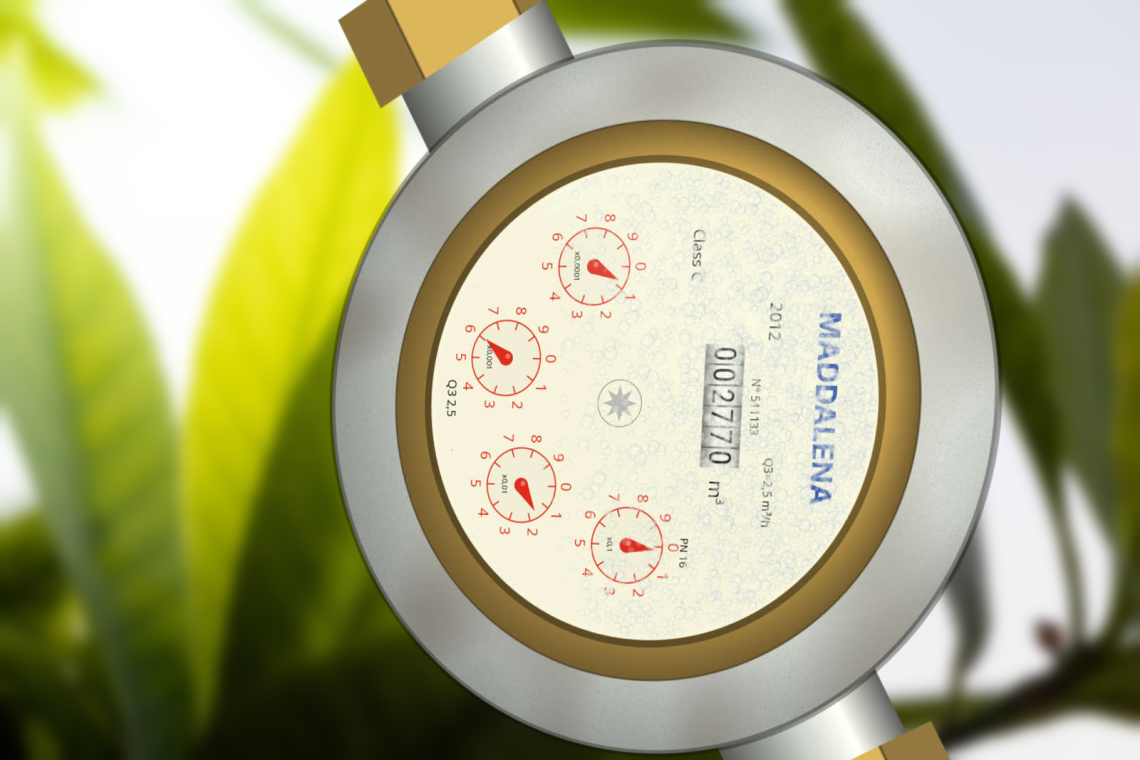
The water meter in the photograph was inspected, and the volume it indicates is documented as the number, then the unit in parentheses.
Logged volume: 2770.0160 (m³)
